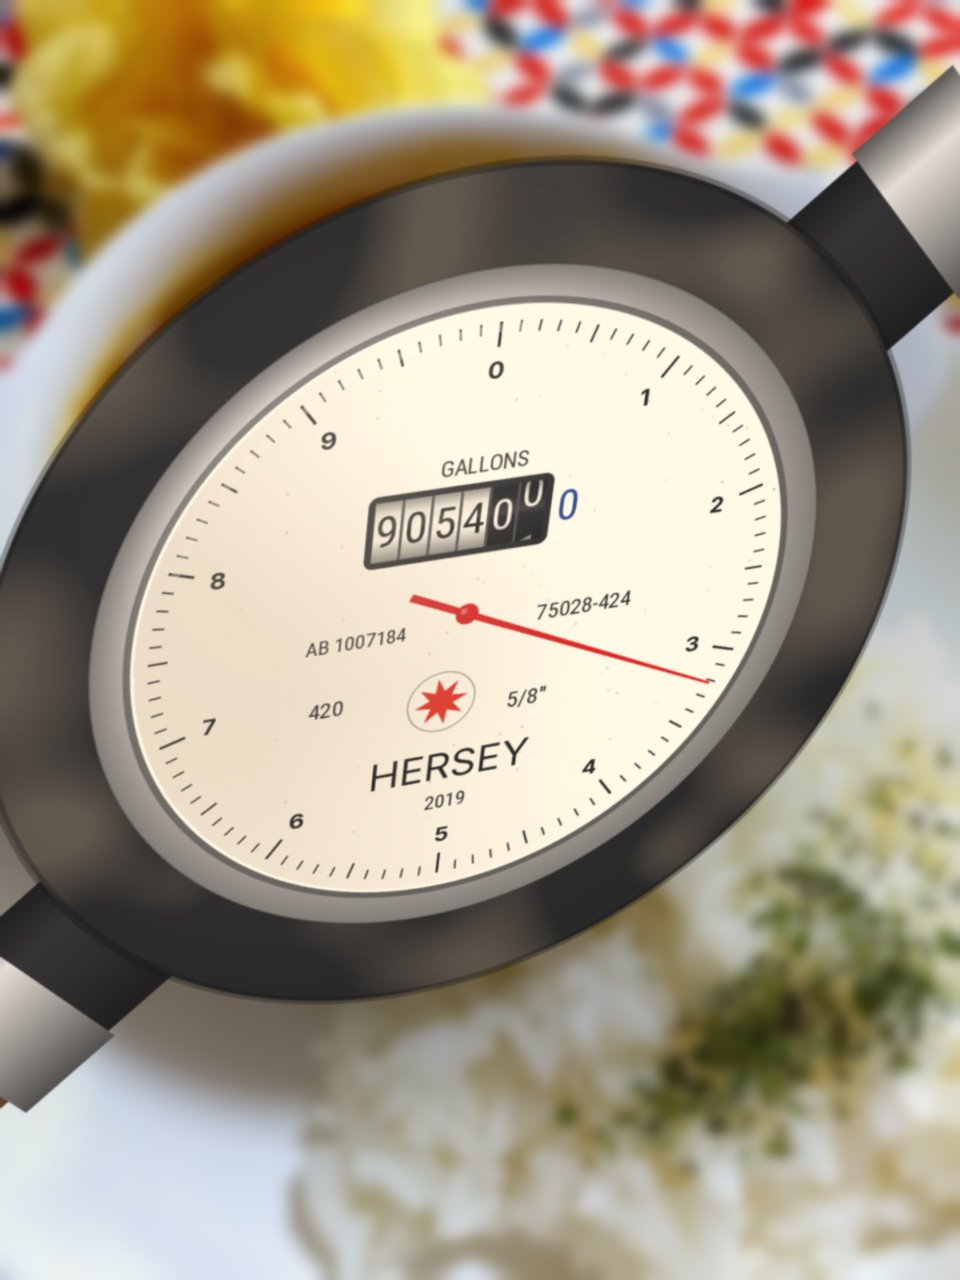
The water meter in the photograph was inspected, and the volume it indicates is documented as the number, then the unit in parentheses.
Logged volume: 9054003.2 (gal)
